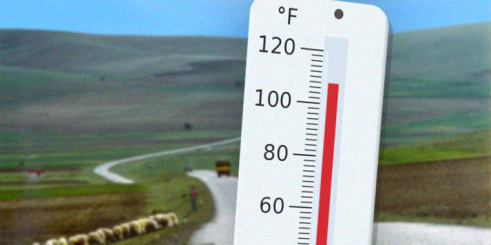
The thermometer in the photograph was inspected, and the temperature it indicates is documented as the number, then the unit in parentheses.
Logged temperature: 108 (°F)
